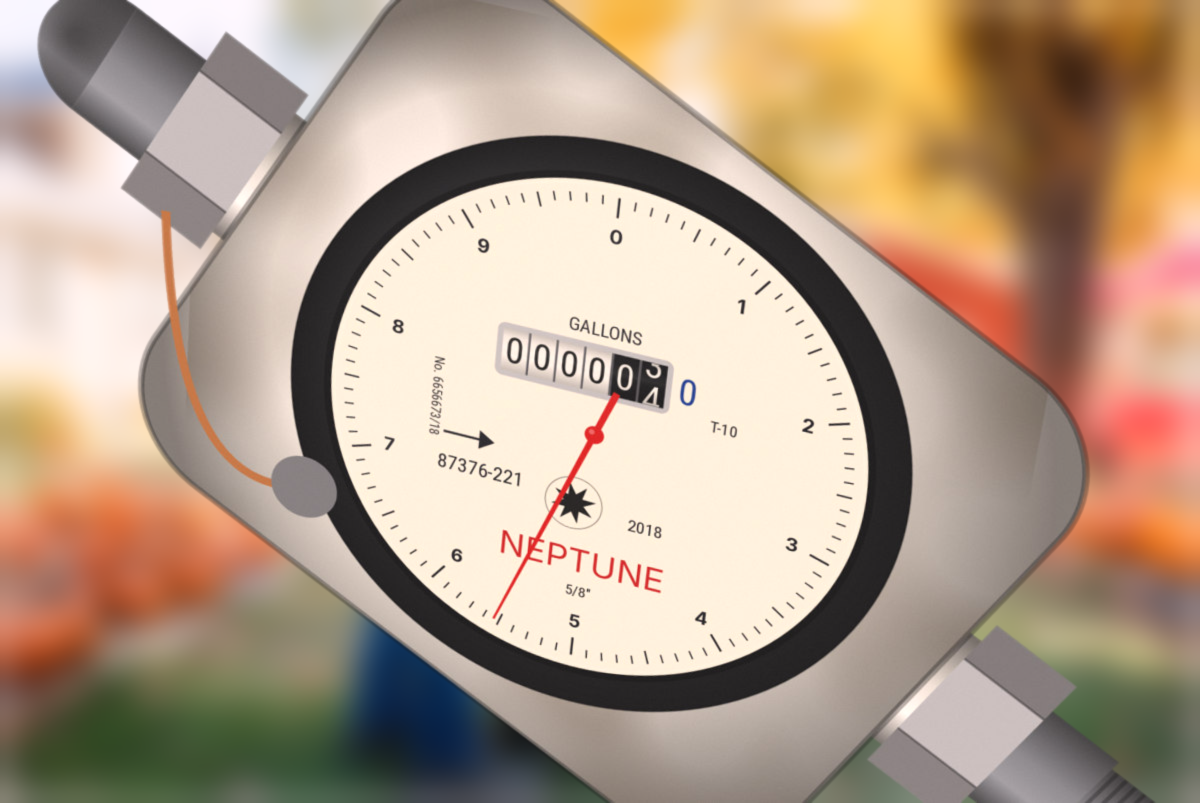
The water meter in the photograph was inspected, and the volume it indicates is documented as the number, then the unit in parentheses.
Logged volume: 35.5 (gal)
